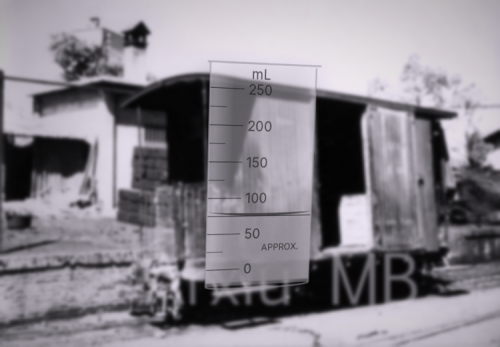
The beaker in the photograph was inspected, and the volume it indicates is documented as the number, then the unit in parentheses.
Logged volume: 75 (mL)
